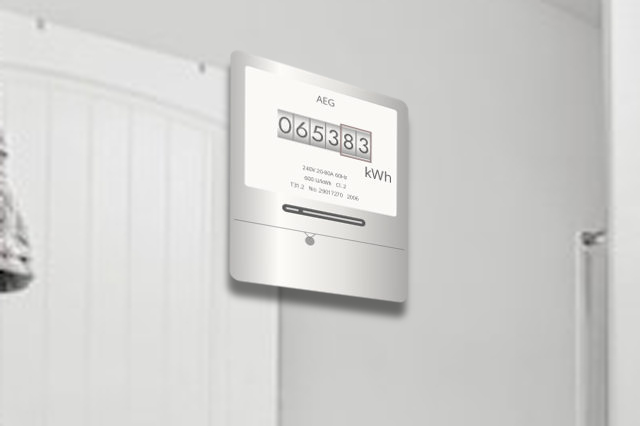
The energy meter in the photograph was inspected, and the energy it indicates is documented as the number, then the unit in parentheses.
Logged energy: 653.83 (kWh)
